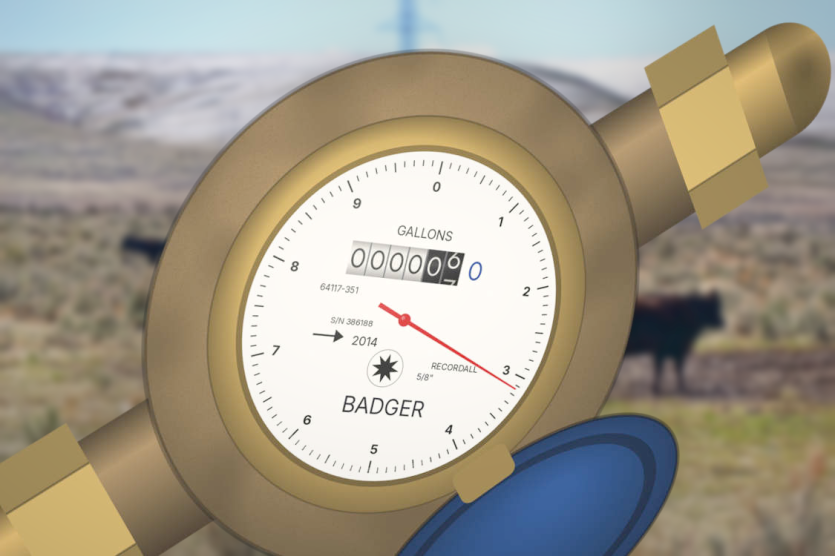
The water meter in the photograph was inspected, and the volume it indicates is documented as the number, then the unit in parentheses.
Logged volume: 63.1 (gal)
